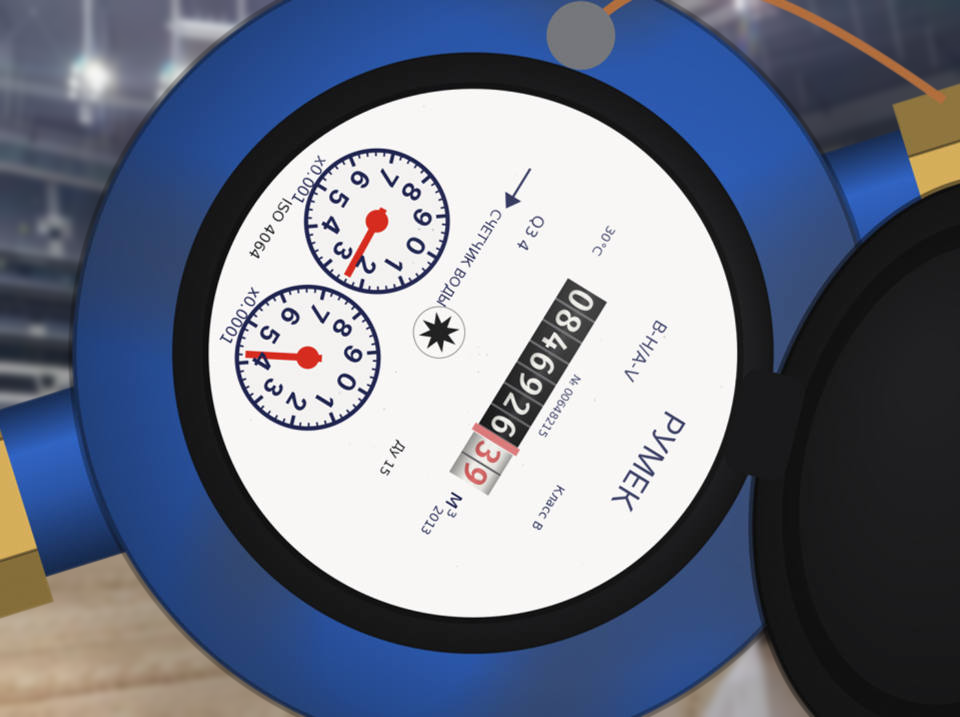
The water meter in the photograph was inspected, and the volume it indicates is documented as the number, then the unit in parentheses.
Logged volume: 846926.3924 (m³)
